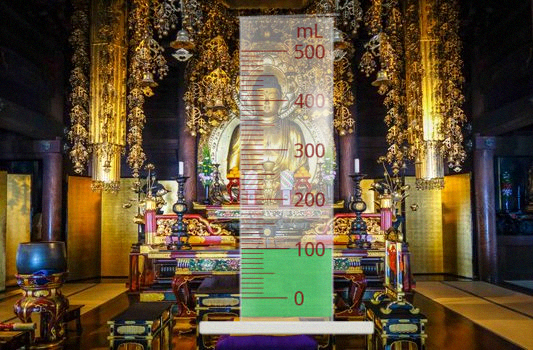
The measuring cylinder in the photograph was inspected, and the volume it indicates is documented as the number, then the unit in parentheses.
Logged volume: 100 (mL)
